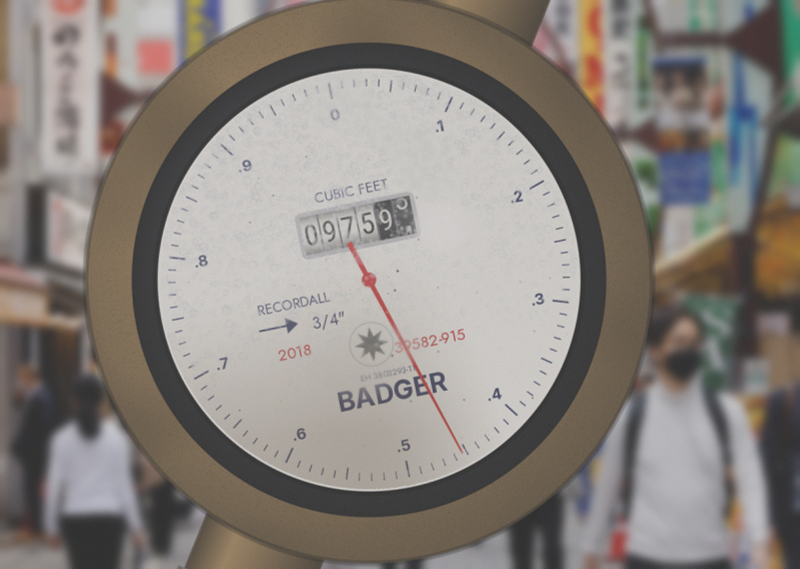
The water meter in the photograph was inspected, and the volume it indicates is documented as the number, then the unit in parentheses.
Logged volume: 97593.45 (ft³)
